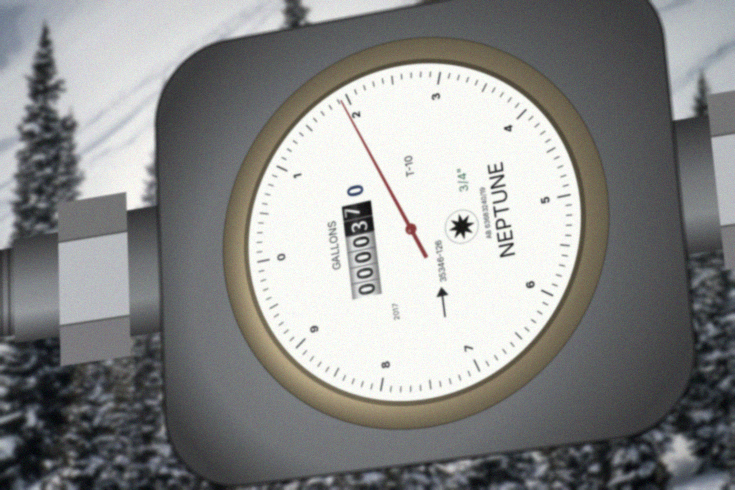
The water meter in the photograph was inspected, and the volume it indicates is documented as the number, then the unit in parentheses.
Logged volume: 371.9 (gal)
